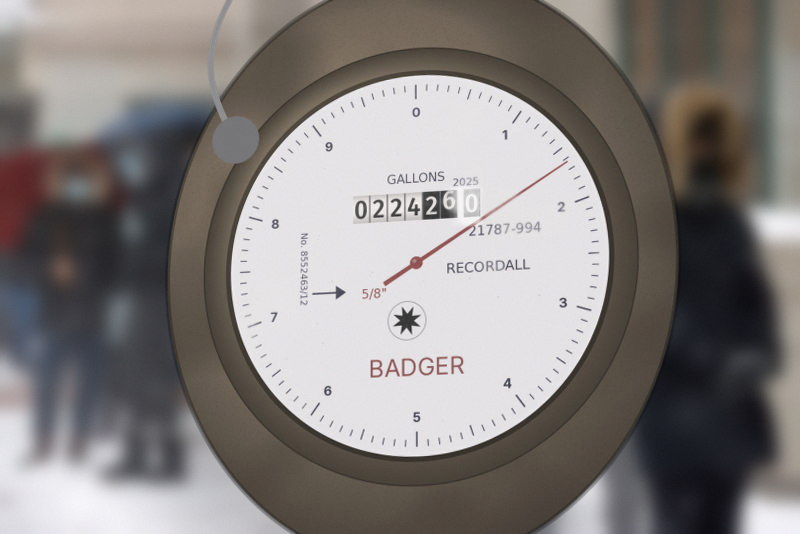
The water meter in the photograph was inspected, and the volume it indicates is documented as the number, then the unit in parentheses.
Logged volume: 224261.6 (gal)
